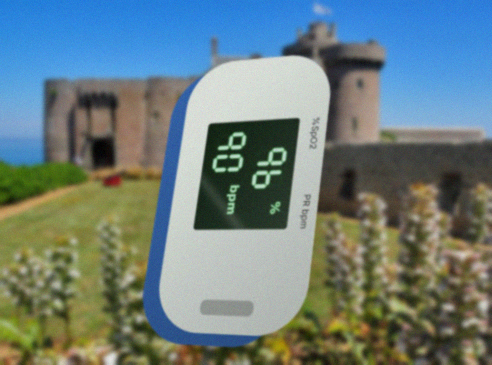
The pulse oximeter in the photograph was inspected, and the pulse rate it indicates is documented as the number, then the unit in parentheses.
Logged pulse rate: 90 (bpm)
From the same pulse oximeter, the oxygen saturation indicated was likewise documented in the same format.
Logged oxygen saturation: 96 (%)
